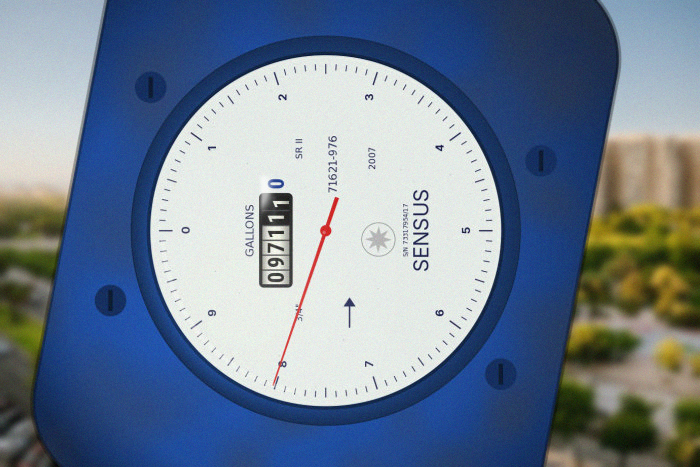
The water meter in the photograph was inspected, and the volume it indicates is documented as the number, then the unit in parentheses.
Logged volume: 971108.0 (gal)
